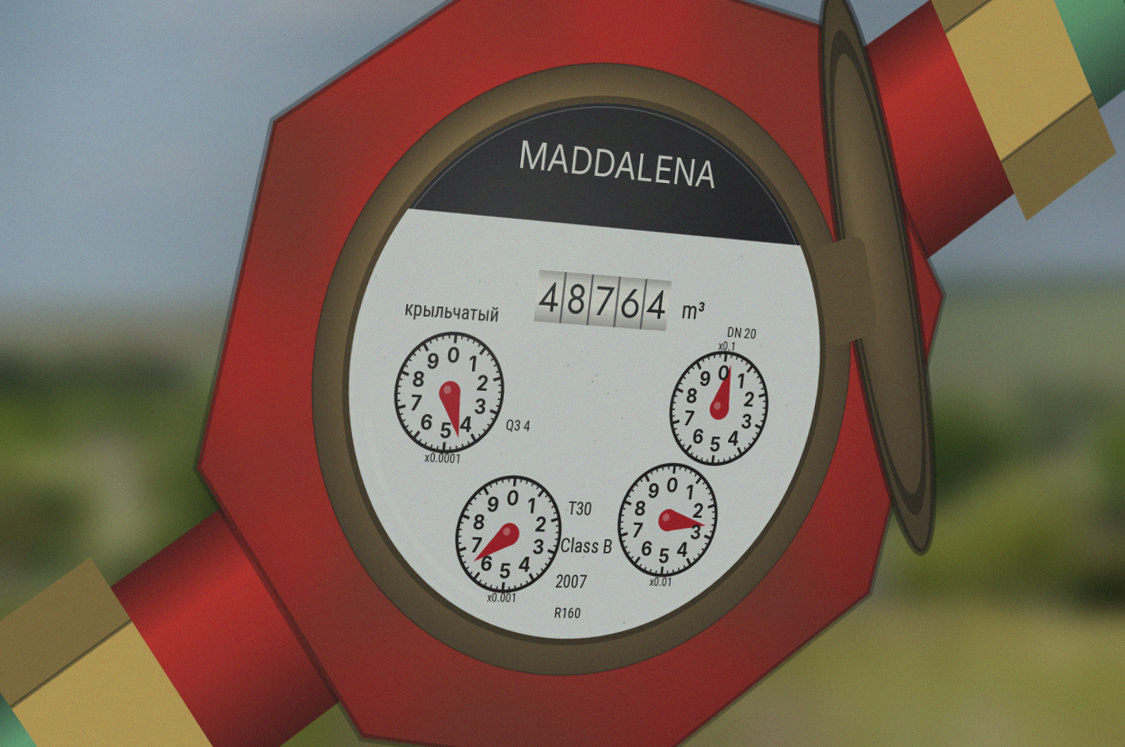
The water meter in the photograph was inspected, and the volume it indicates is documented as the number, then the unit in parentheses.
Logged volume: 48764.0264 (m³)
